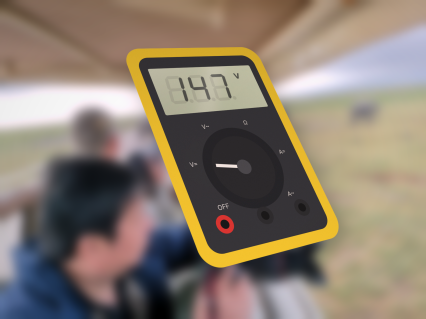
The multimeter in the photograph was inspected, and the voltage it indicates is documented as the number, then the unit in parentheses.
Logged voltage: 147 (V)
